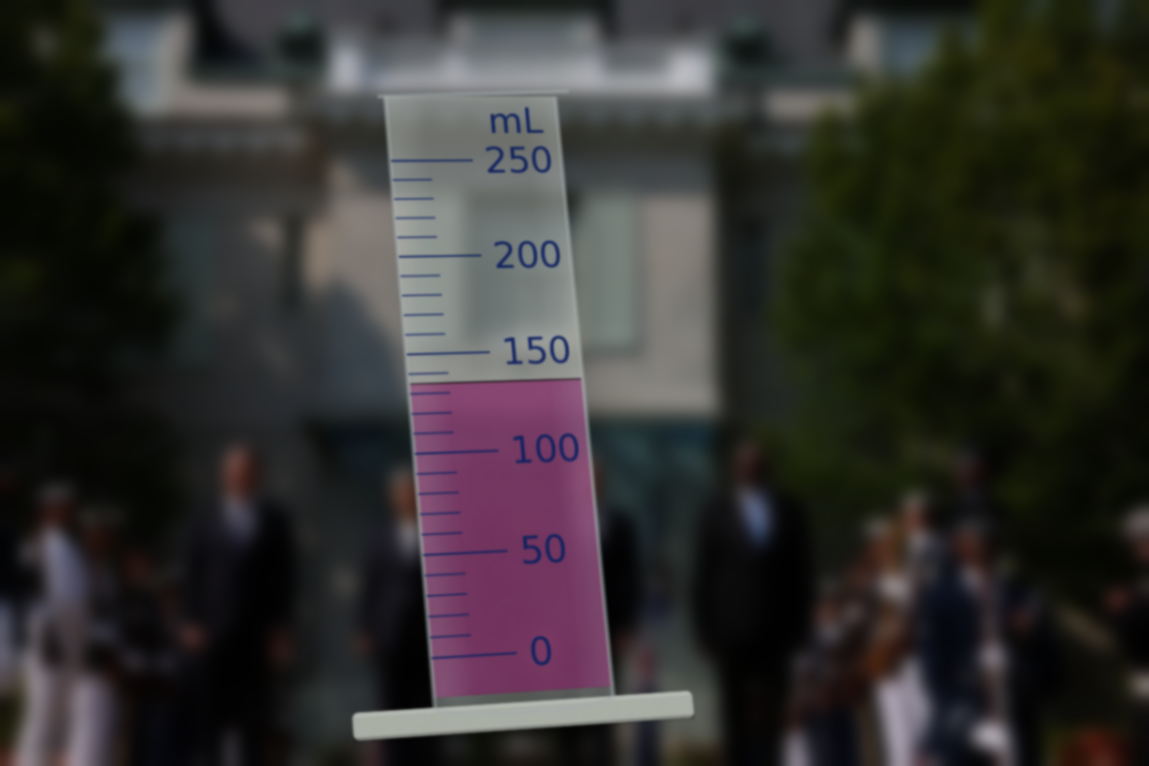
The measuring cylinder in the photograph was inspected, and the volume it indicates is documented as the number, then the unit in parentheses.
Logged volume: 135 (mL)
